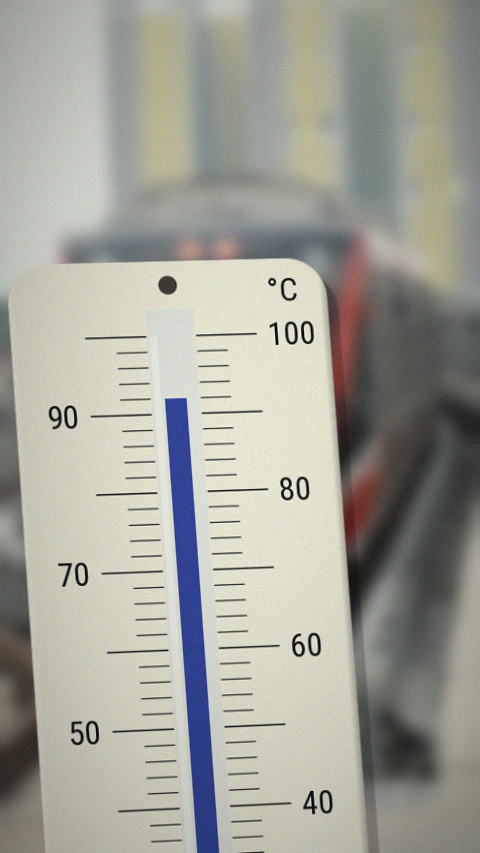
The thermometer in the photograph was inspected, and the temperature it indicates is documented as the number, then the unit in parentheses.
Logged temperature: 92 (°C)
